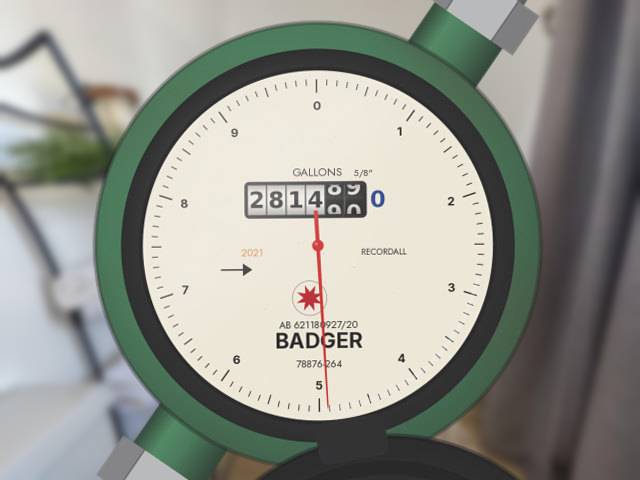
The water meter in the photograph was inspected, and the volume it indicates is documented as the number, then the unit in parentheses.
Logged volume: 2814894.9 (gal)
